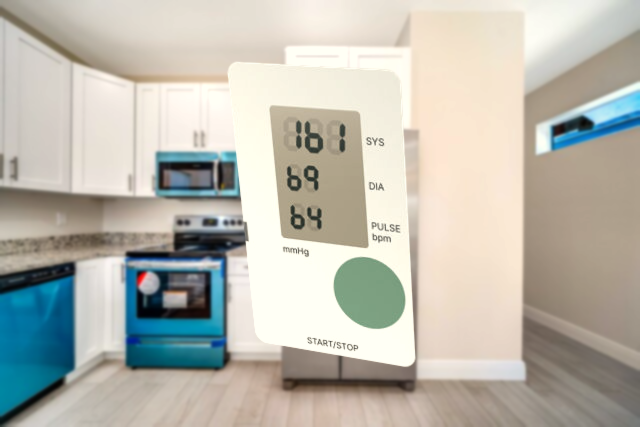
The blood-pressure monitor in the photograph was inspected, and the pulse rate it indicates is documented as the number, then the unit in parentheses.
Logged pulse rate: 64 (bpm)
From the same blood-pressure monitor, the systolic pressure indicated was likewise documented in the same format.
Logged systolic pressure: 161 (mmHg)
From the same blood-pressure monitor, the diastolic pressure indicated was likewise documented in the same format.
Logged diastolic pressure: 69 (mmHg)
